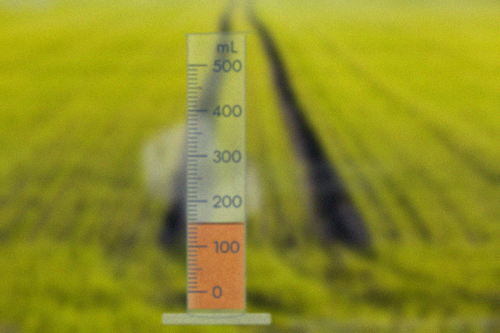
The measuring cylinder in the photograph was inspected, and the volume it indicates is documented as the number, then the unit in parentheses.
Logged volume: 150 (mL)
